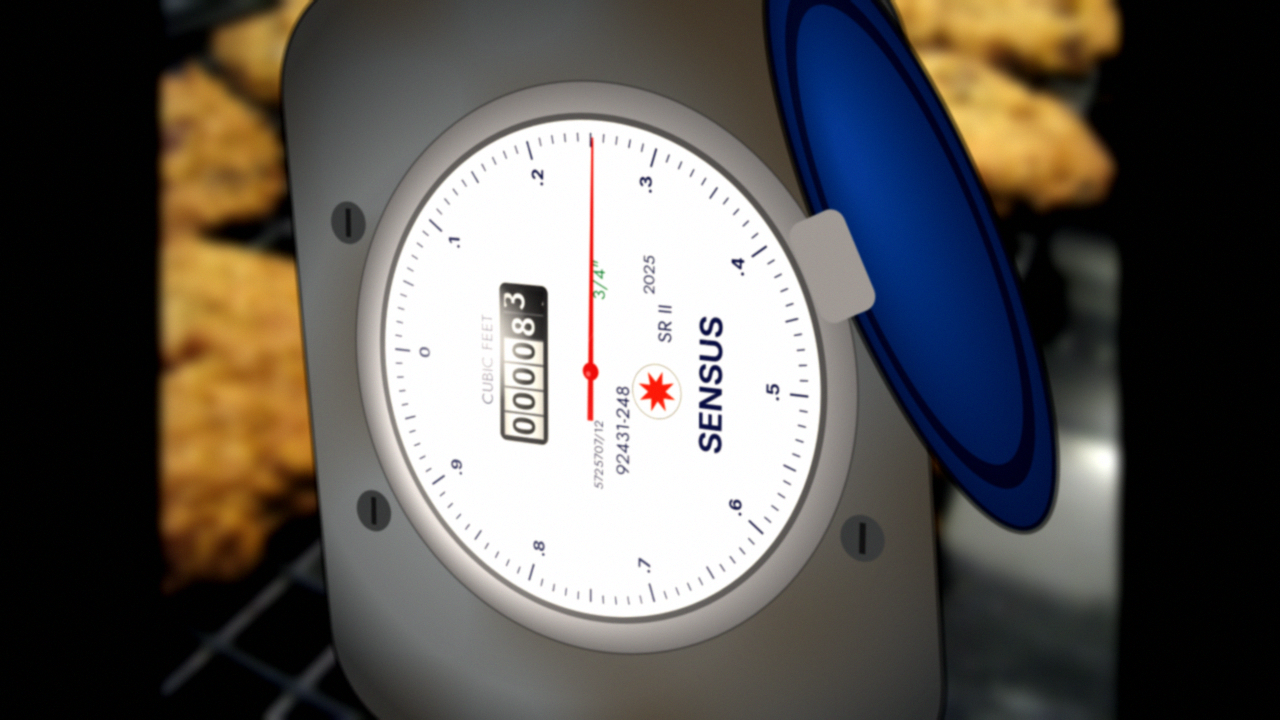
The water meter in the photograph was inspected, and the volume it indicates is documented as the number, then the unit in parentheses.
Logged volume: 83.25 (ft³)
